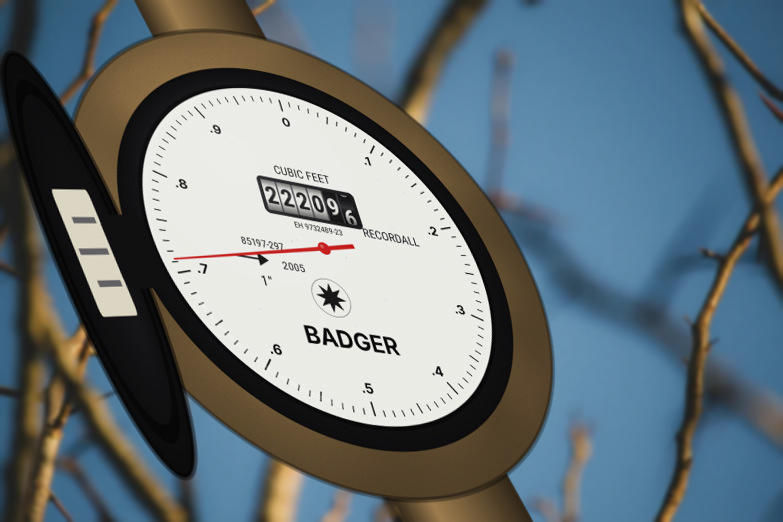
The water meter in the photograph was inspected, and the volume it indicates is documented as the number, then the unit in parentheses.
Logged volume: 222095.71 (ft³)
